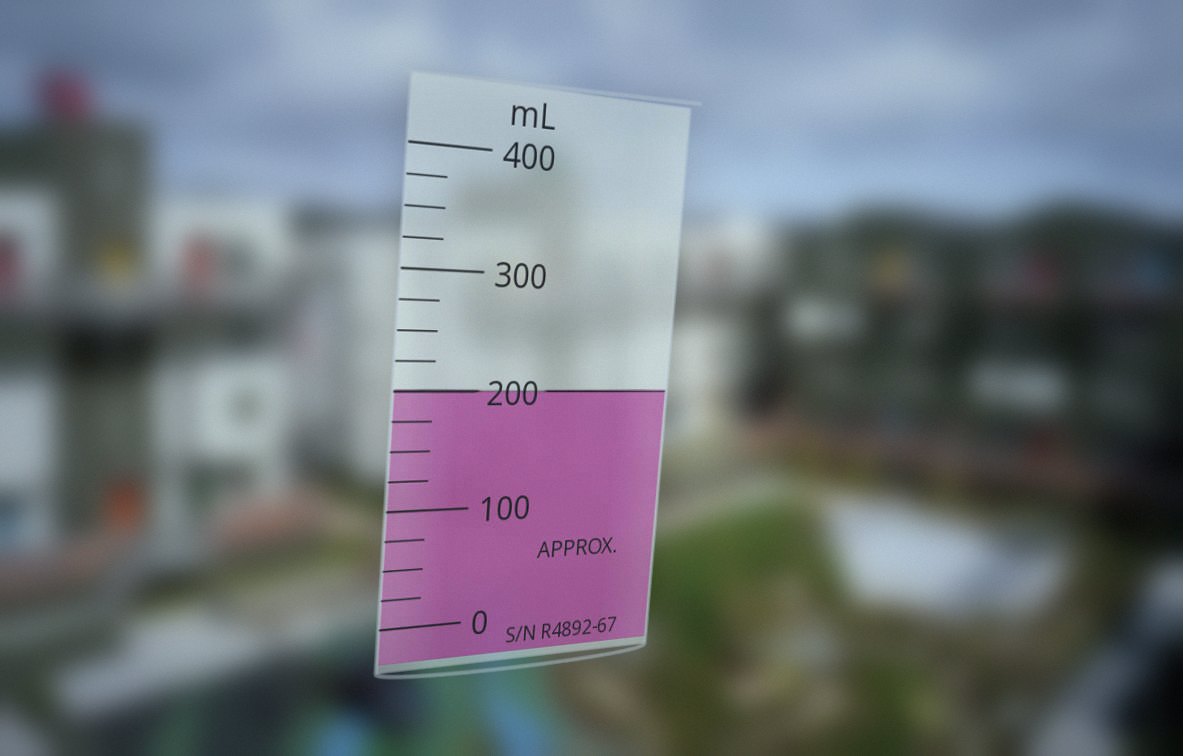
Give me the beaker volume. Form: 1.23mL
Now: 200mL
